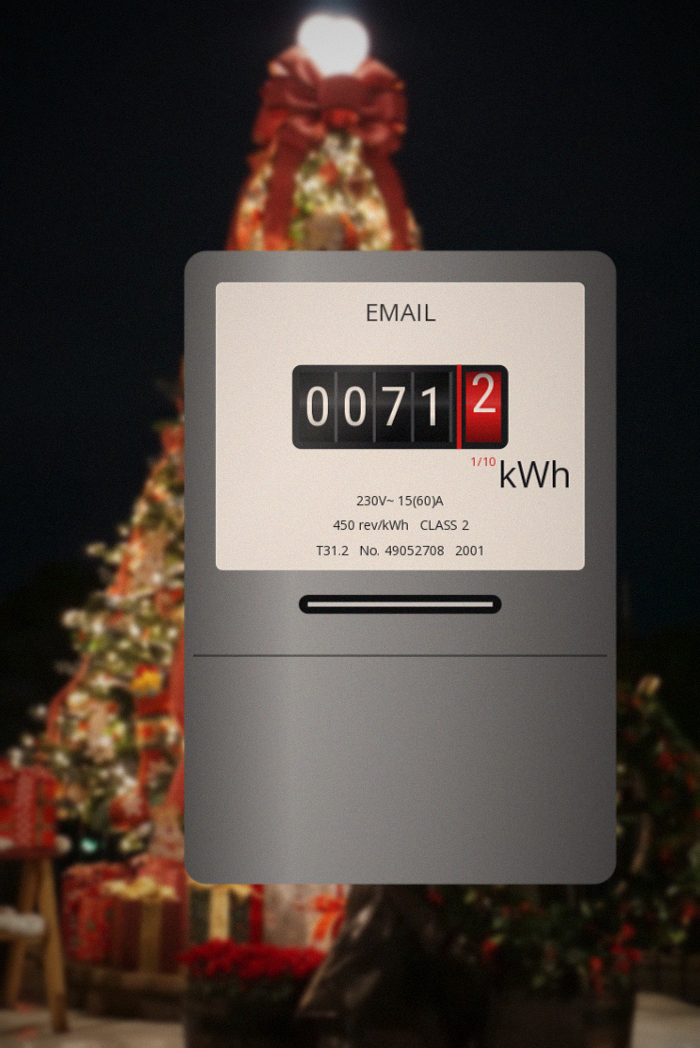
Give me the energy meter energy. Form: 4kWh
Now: 71.2kWh
